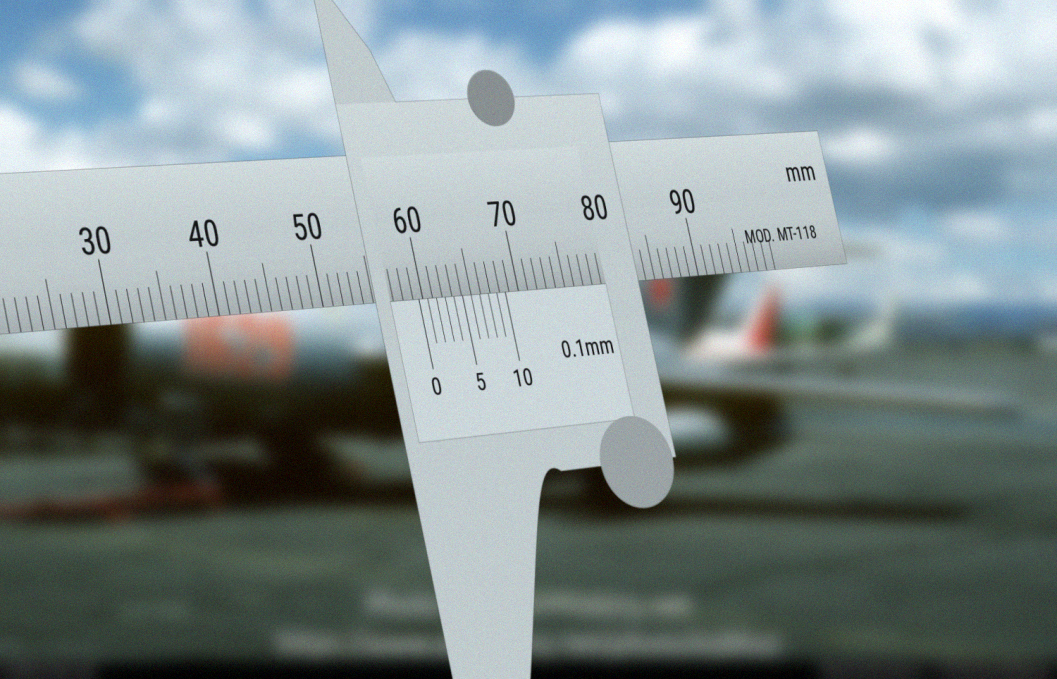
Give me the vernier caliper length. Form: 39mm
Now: 59.6mm
